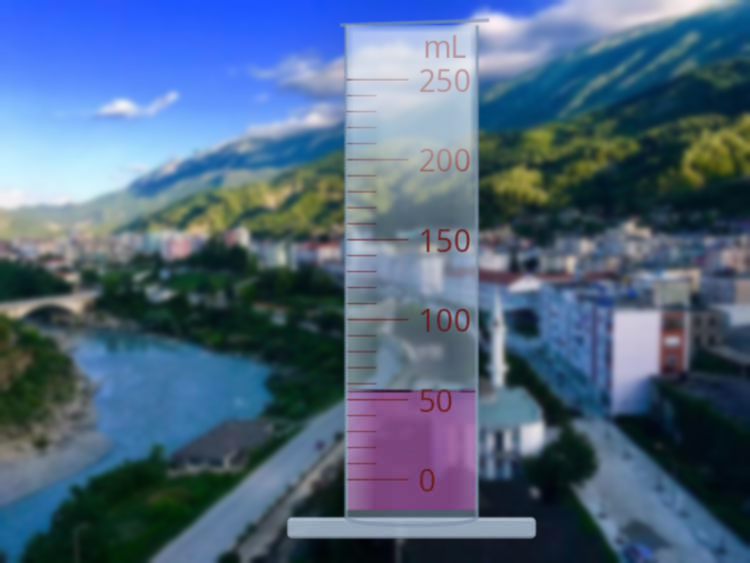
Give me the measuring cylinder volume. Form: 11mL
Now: 55mL
